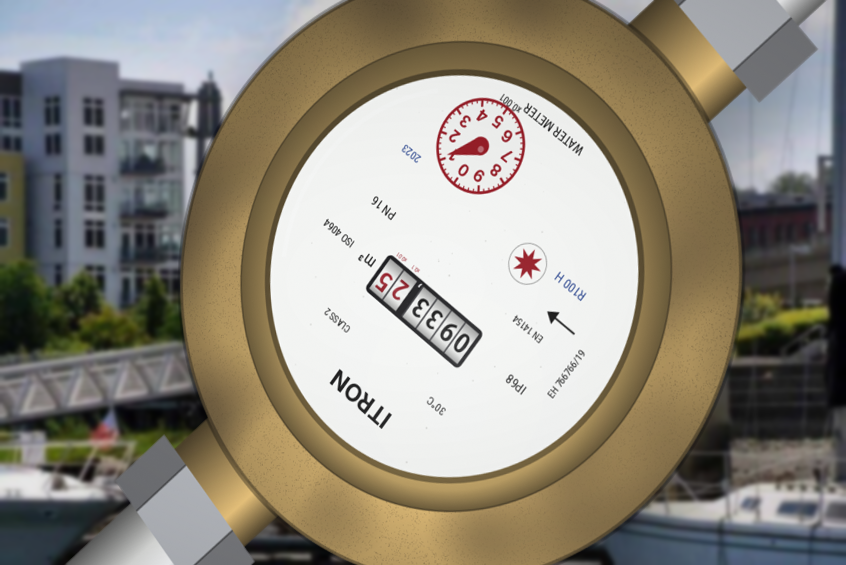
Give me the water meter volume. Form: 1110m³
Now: 933.251m³
